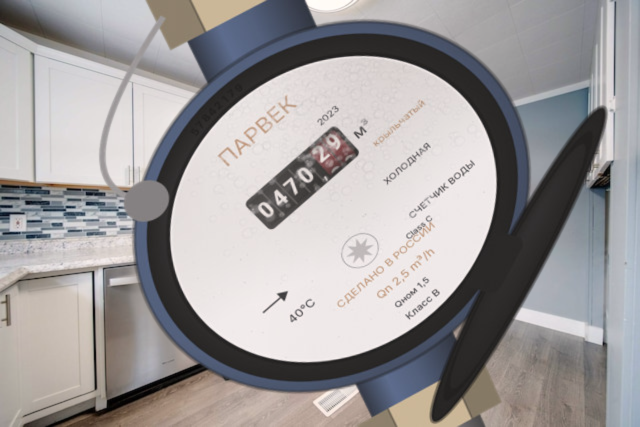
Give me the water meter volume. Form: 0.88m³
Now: 470.29m³
